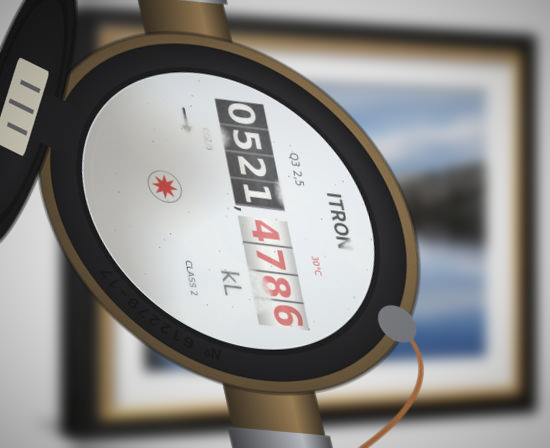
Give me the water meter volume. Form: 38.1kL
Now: 521.4786kL
